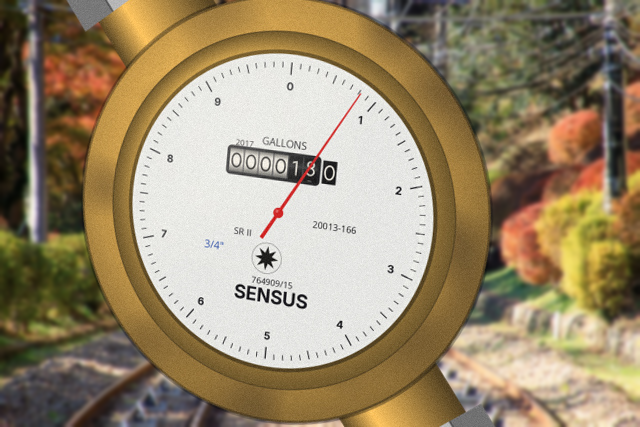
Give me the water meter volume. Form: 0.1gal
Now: 180.8gal
